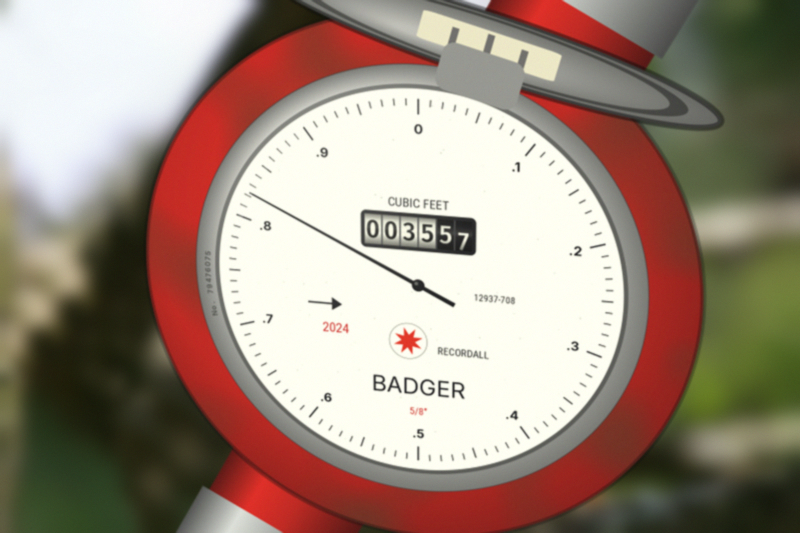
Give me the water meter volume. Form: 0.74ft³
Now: 3556.82ft³
